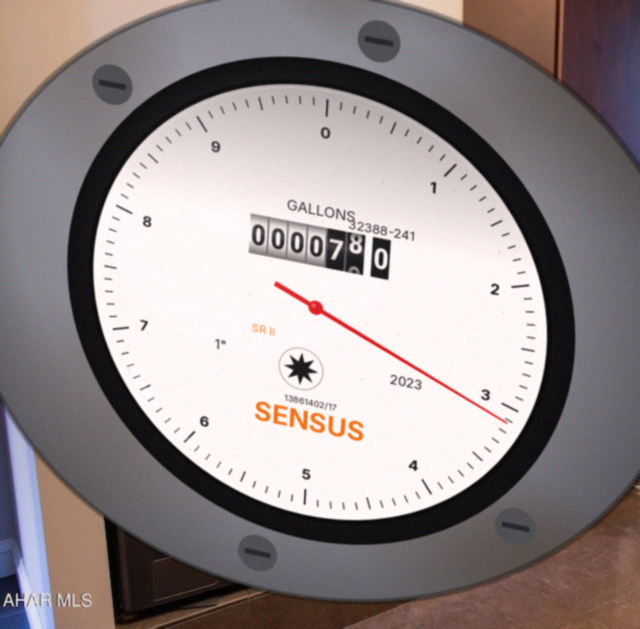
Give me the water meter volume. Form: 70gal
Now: 783.1gal
